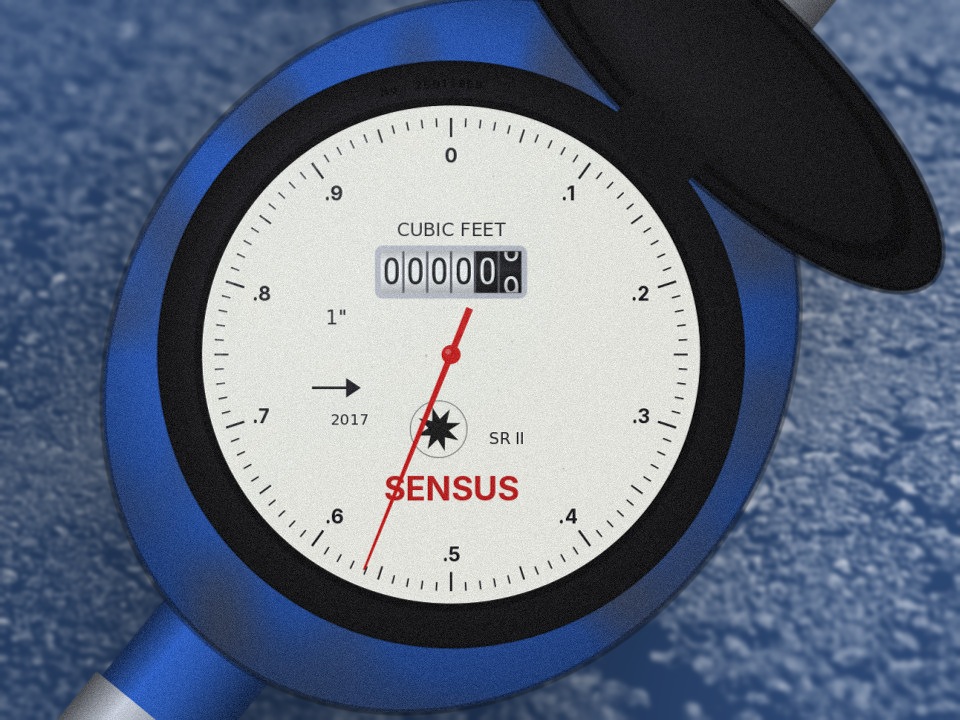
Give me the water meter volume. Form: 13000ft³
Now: 8.56ft³
